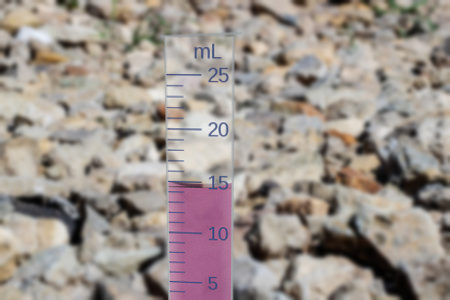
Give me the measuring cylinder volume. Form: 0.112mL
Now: 14.5mL
